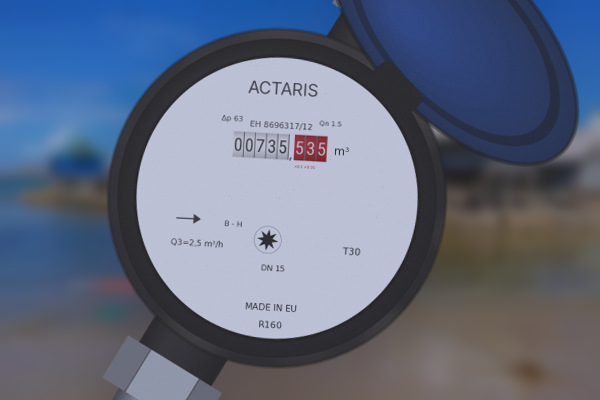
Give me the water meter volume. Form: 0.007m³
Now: 735.535m³
